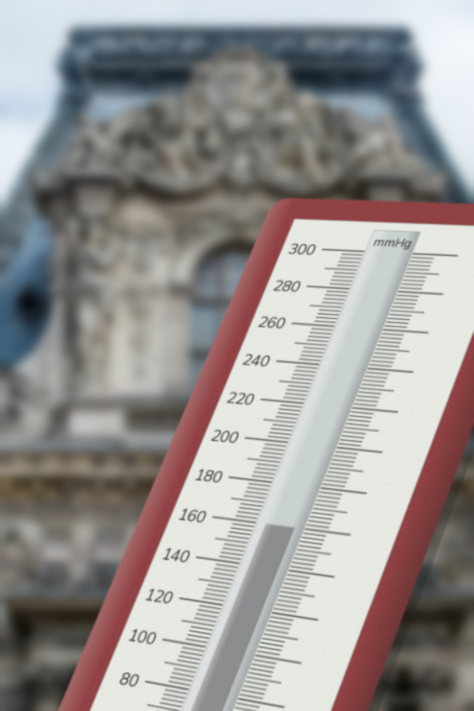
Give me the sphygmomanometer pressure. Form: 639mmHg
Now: 160mmHg
